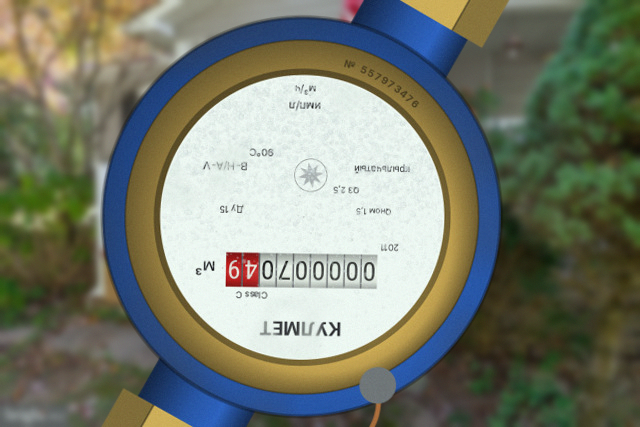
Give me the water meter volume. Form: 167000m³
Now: 70.49m³
